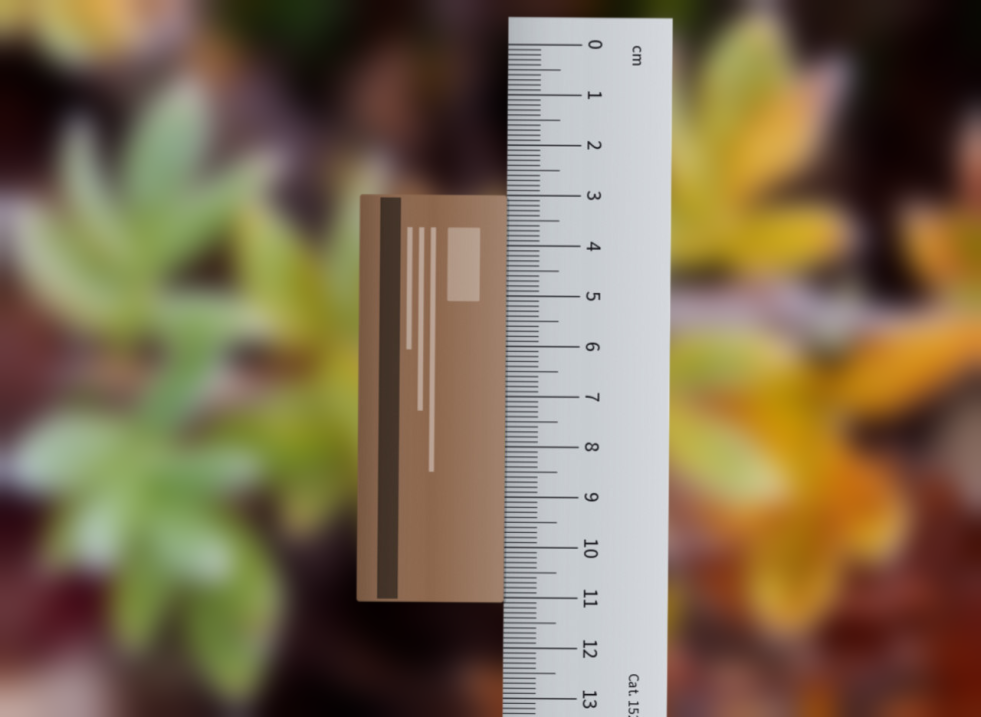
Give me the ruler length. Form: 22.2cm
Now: 8.1cm
